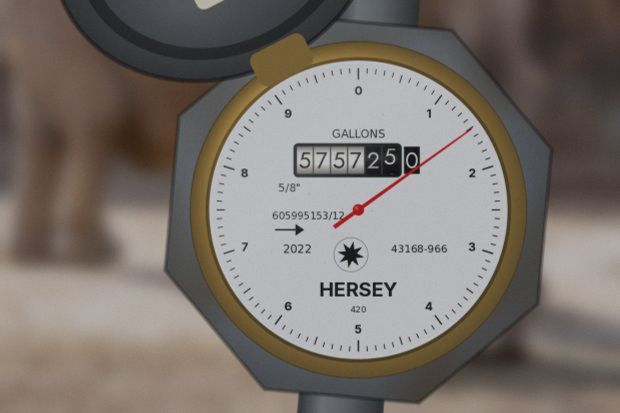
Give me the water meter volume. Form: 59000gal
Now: 5757251.5gal
